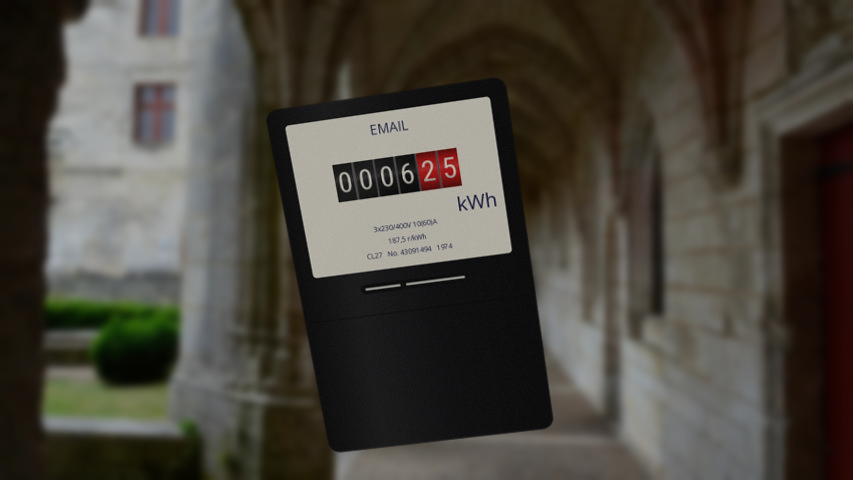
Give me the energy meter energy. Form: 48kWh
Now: 6.25kWh
